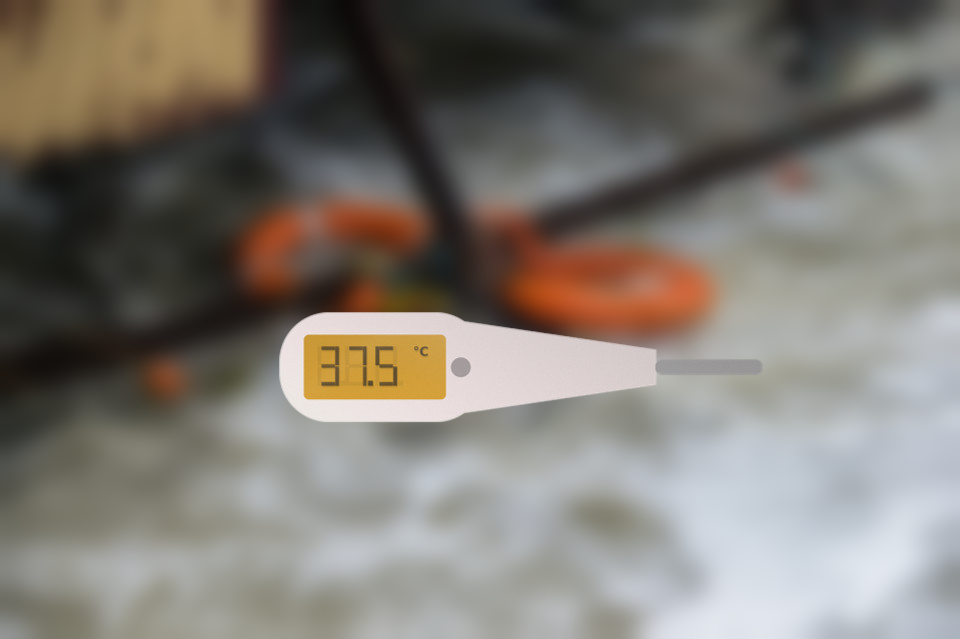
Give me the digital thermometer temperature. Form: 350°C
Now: 37.5°C
